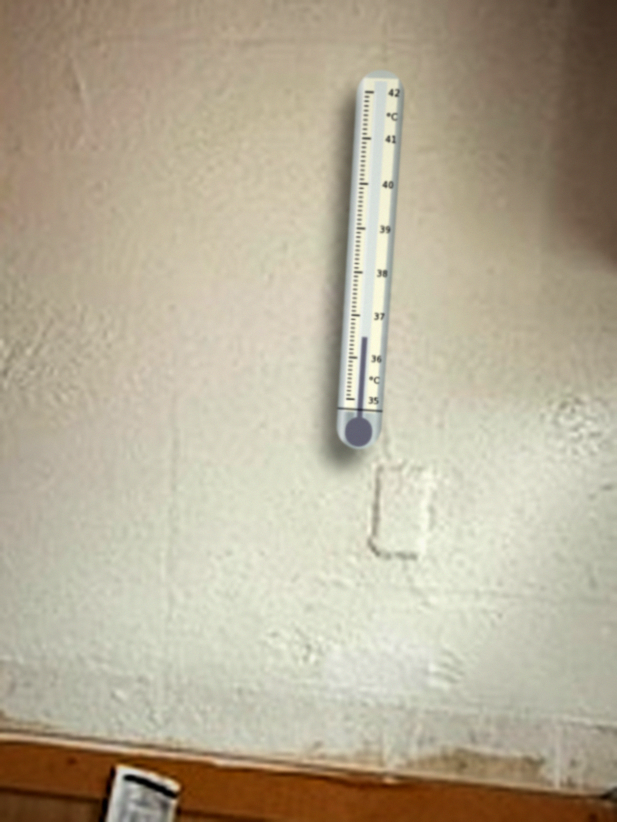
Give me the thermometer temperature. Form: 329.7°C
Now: 36.5°C
